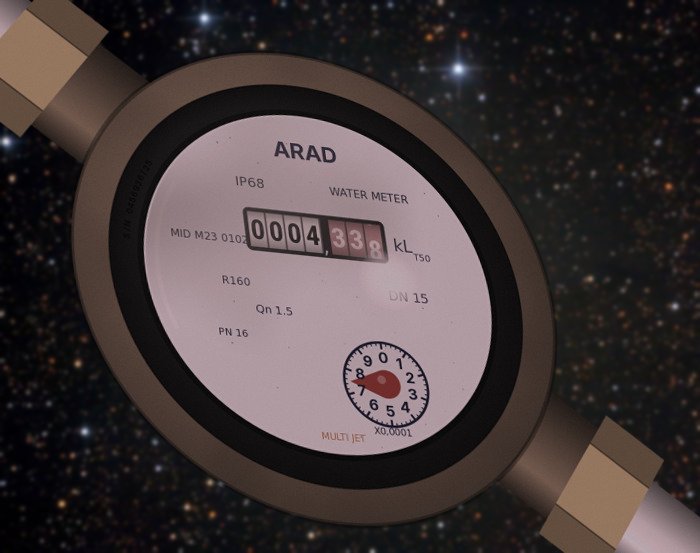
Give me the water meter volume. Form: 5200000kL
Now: 4.3377kL
